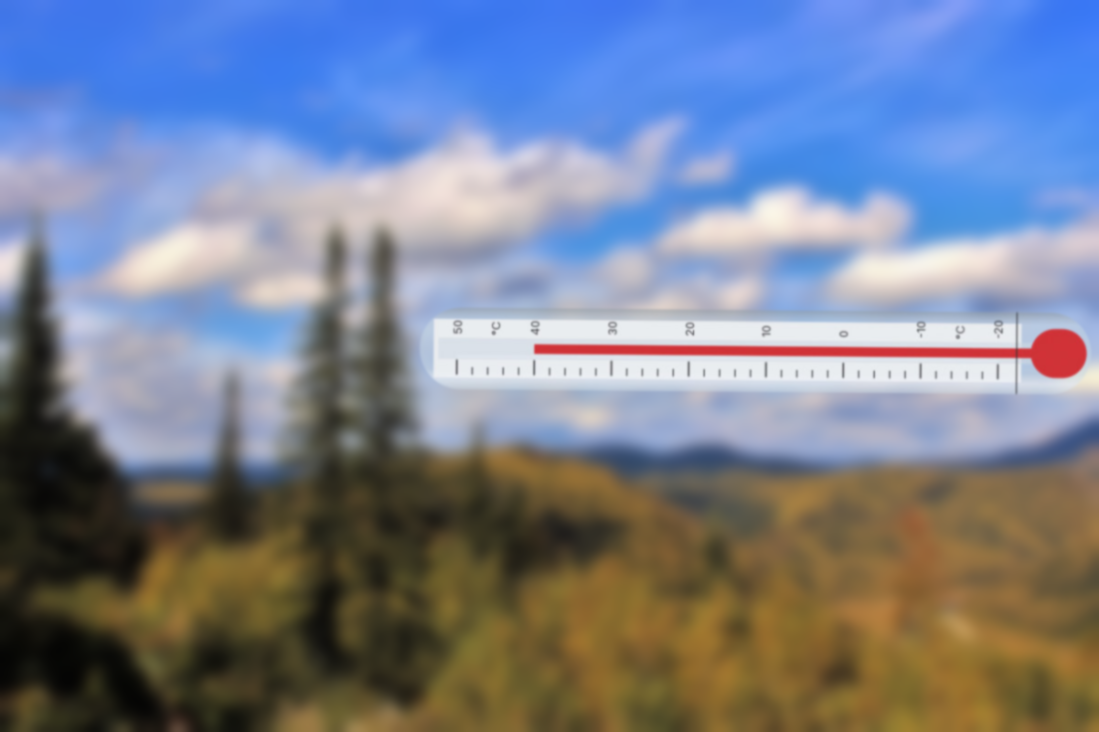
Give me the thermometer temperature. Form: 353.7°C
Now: 40°C
